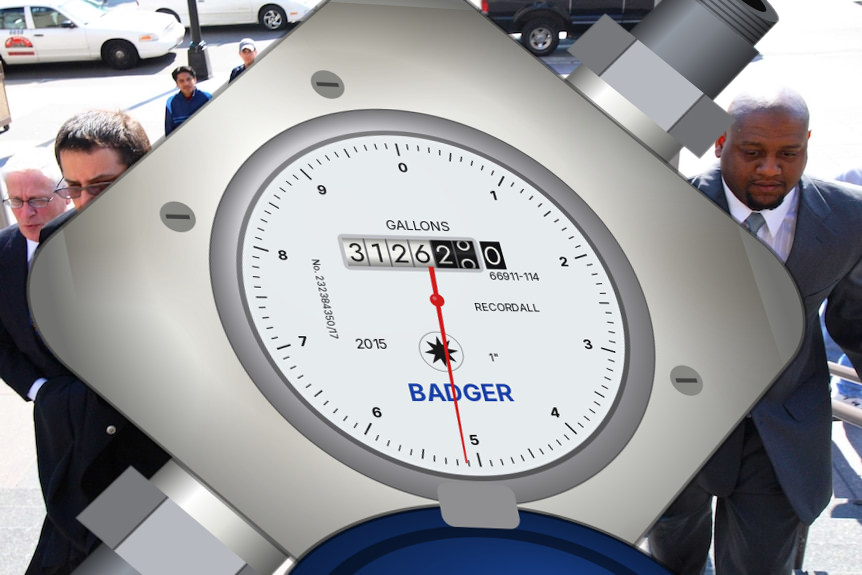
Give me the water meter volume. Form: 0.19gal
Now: 3126285.1gal
